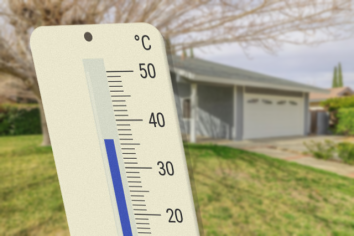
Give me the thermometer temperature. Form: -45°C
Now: 36°C
